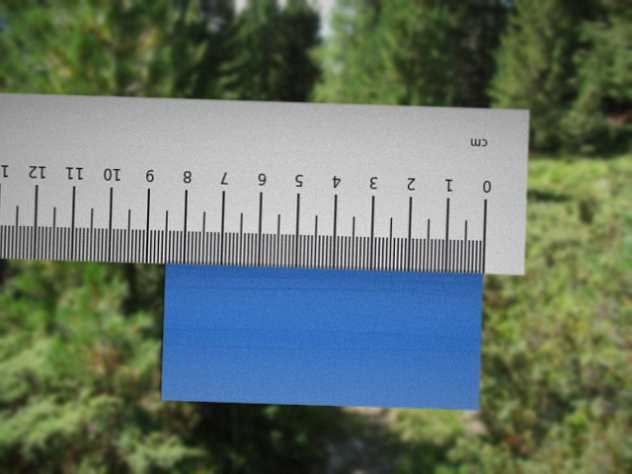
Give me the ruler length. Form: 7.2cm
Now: 8.5cm
